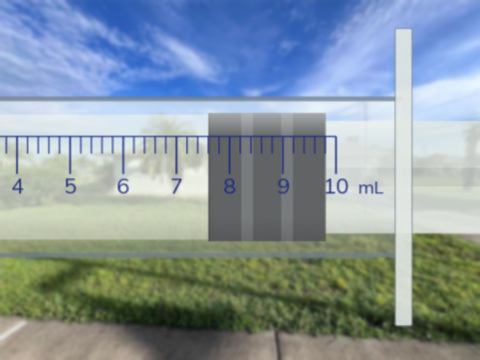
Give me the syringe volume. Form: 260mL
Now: 7.6mL
